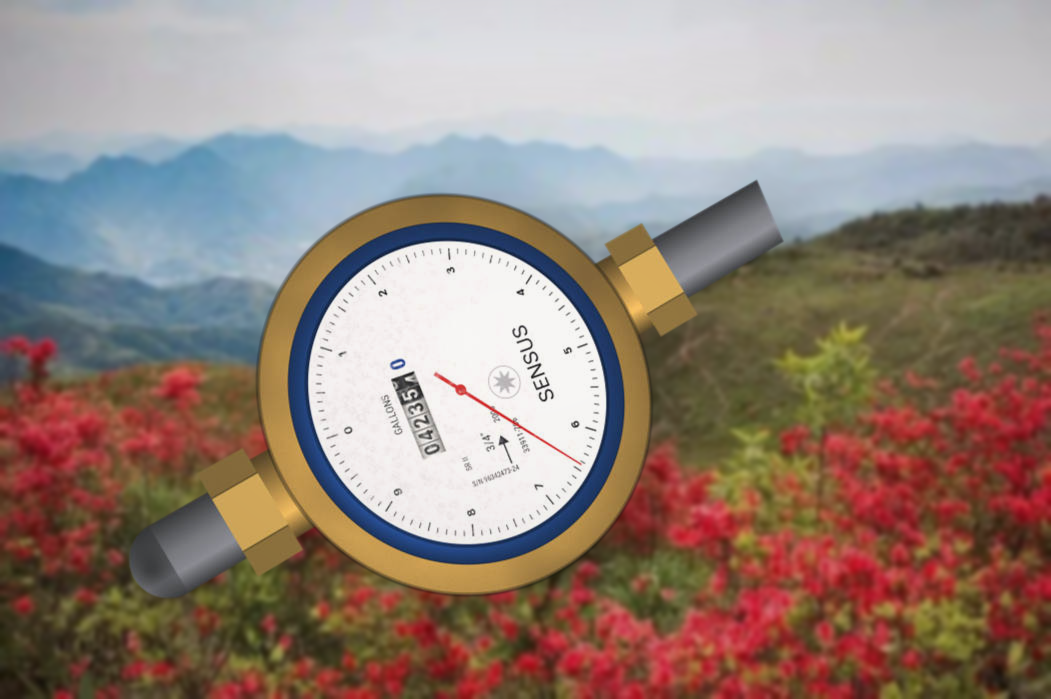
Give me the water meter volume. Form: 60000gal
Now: 423536.4gal
